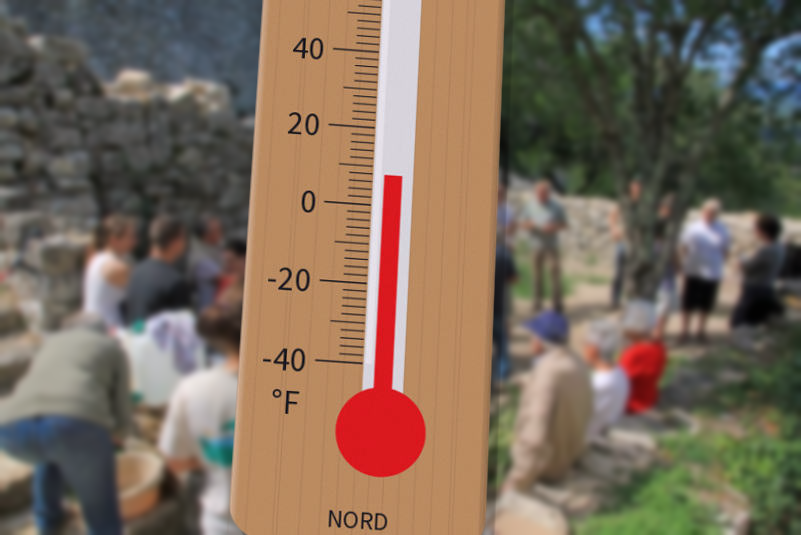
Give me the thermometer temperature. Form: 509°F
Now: 8°F
